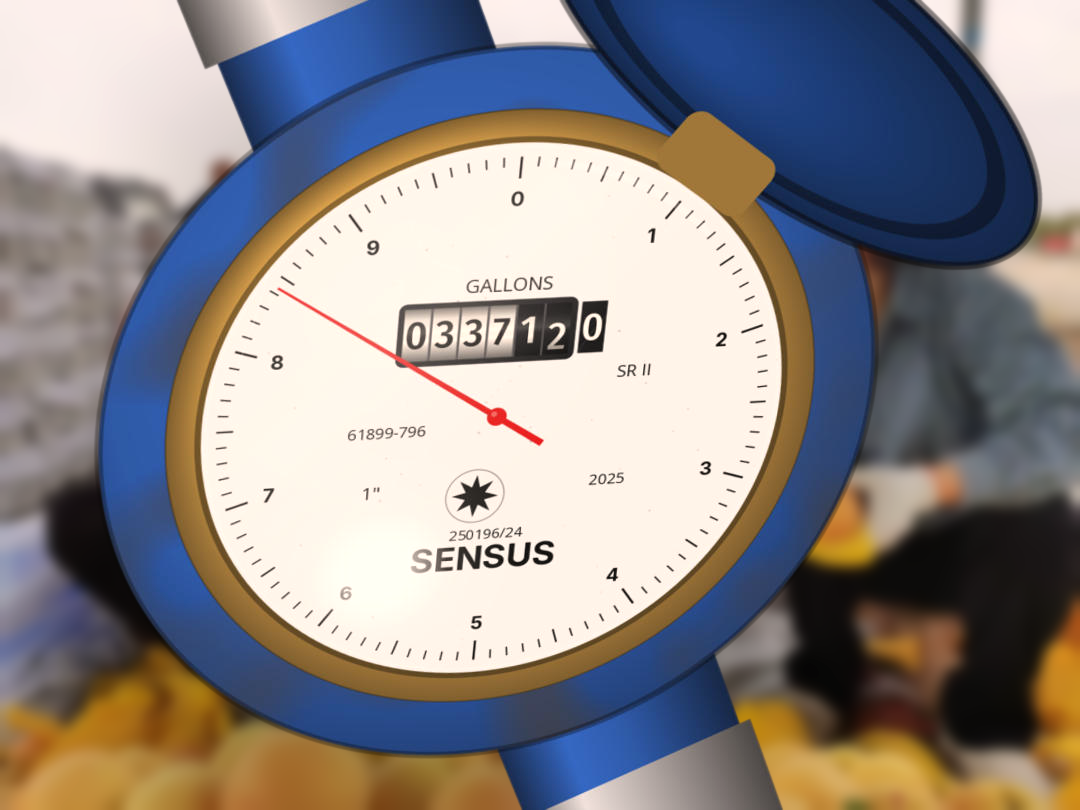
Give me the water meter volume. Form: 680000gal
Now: 337118.4gal
